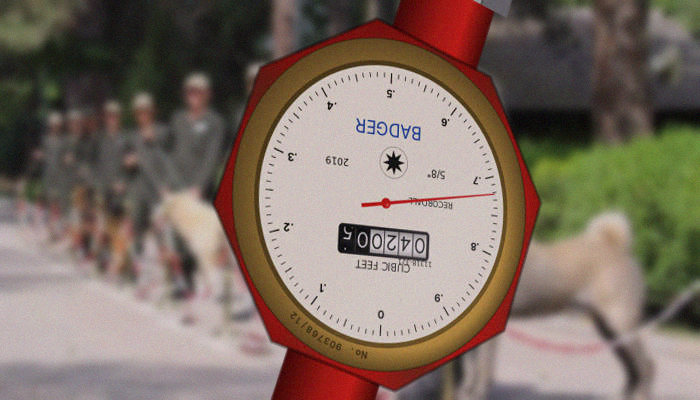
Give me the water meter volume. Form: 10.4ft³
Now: 42004.72ft³
